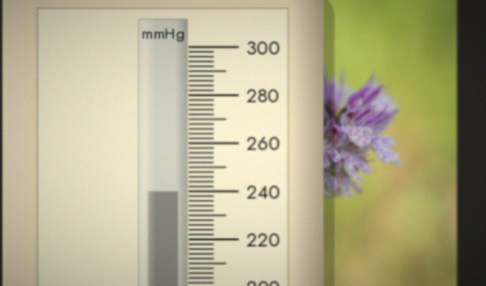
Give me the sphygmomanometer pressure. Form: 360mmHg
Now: 240mmHg
